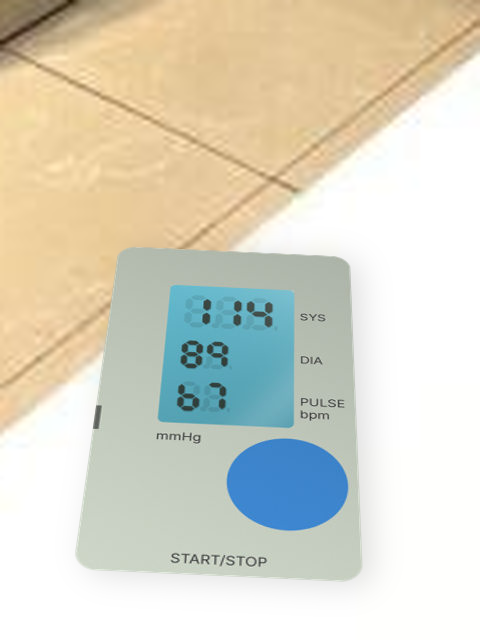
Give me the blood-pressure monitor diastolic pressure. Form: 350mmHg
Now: 89mmHg
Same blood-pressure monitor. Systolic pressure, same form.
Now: 114mmHg
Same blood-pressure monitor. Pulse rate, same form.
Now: 67bpm
